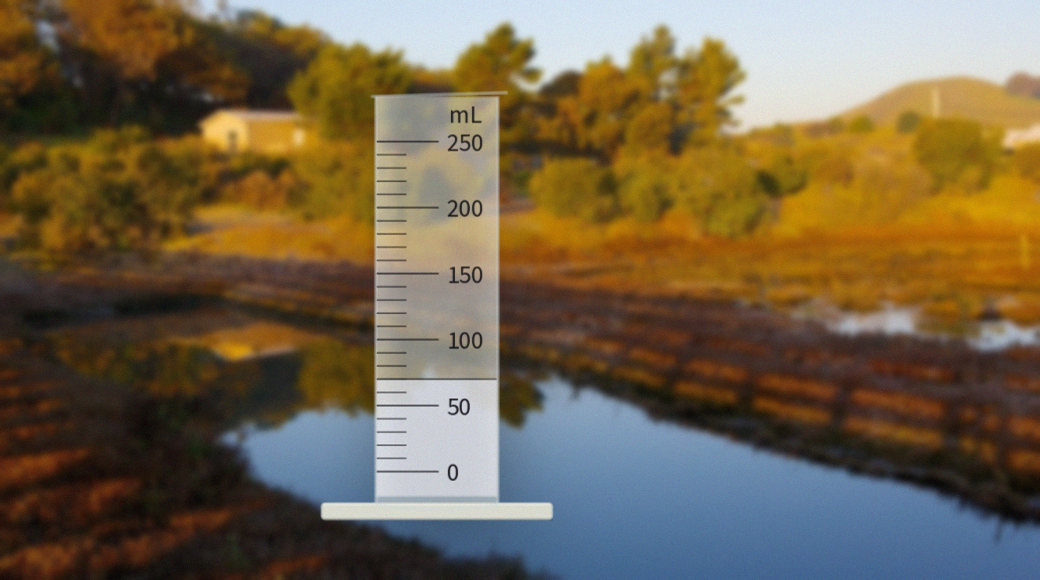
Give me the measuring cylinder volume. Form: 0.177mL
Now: 70mL
